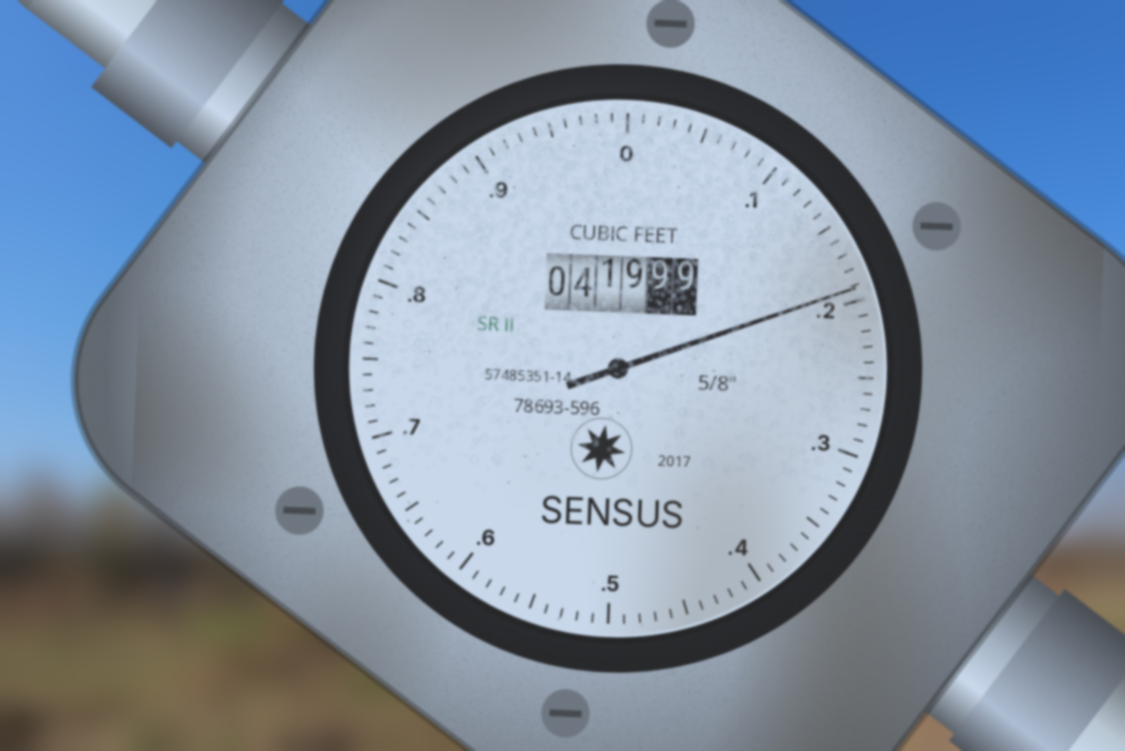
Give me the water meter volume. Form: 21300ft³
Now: 41999.19ft³
